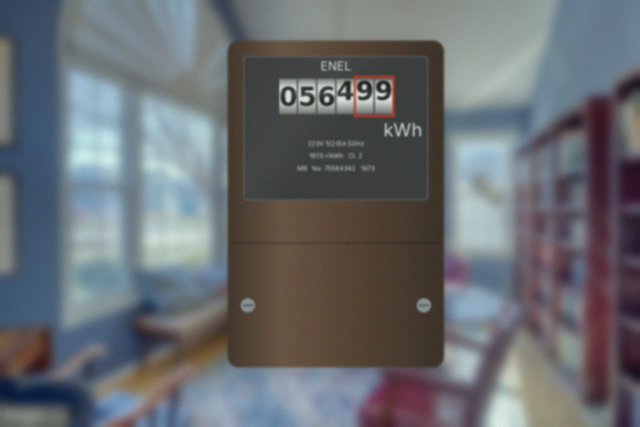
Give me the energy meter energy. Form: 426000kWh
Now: 564.99kWh
